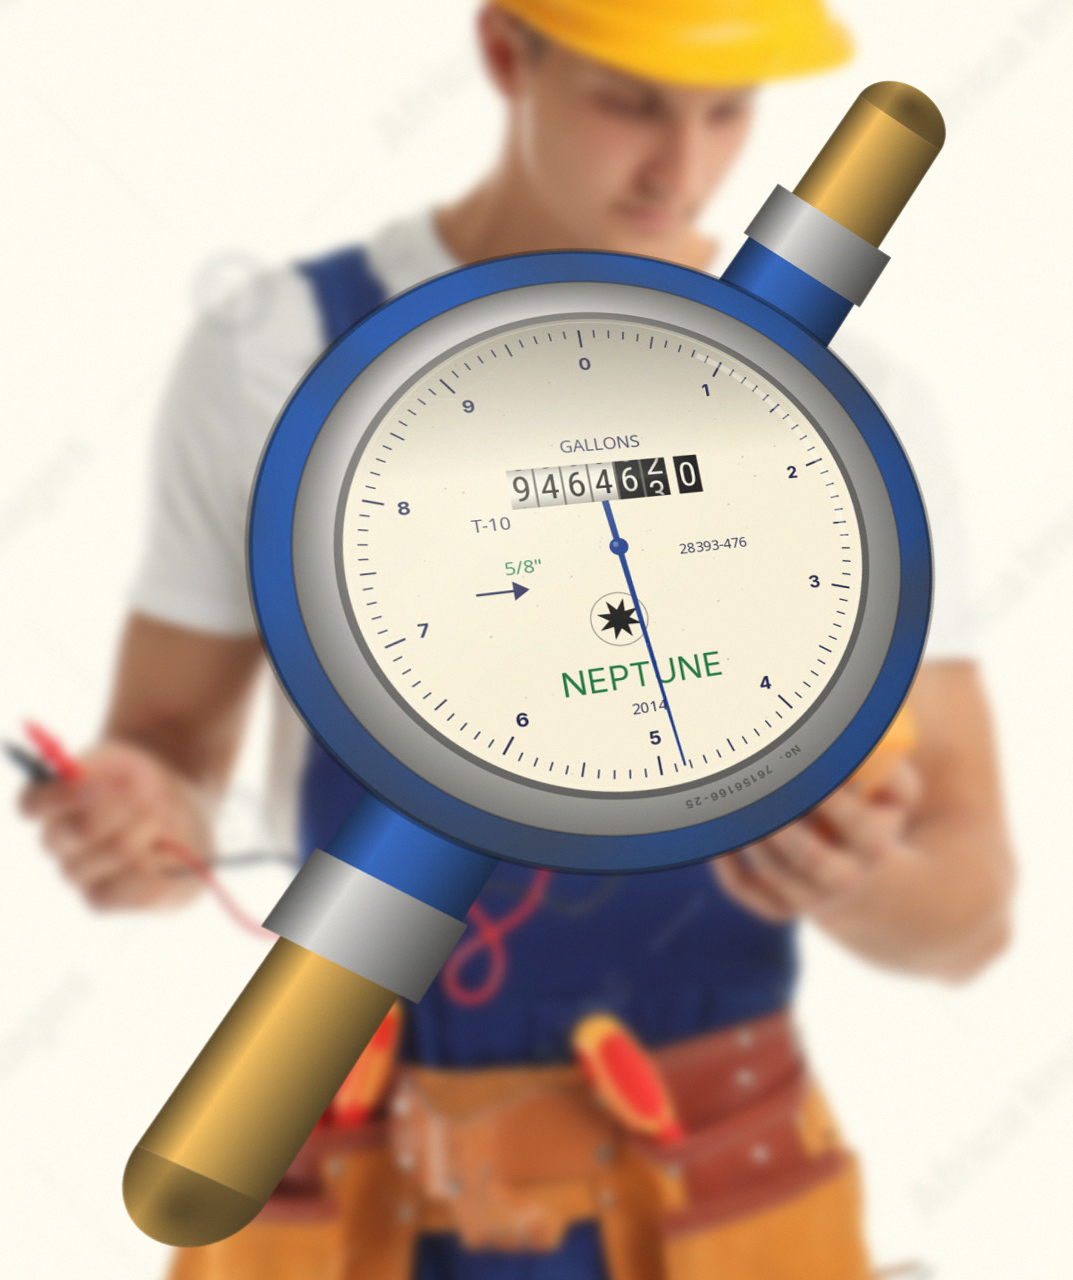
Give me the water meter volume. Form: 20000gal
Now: 9464624.8gal
